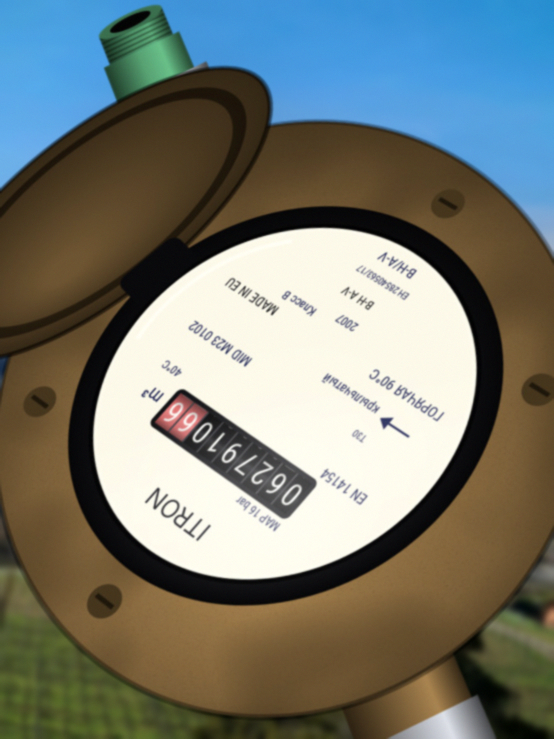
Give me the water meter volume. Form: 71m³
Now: 627910.66m³
